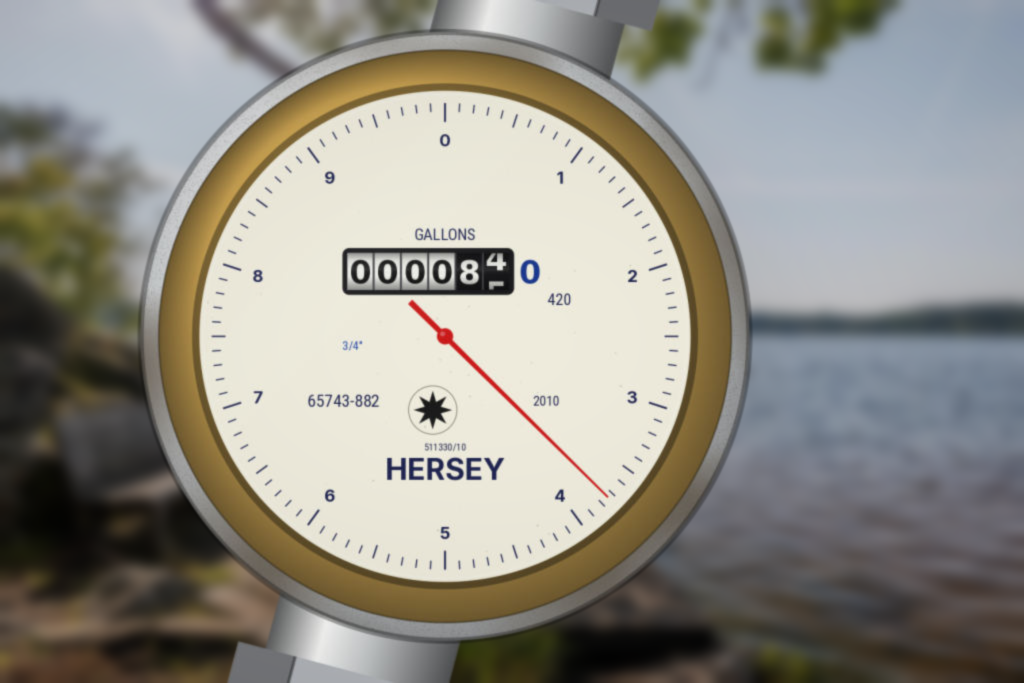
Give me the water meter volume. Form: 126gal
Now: 843.7gal
